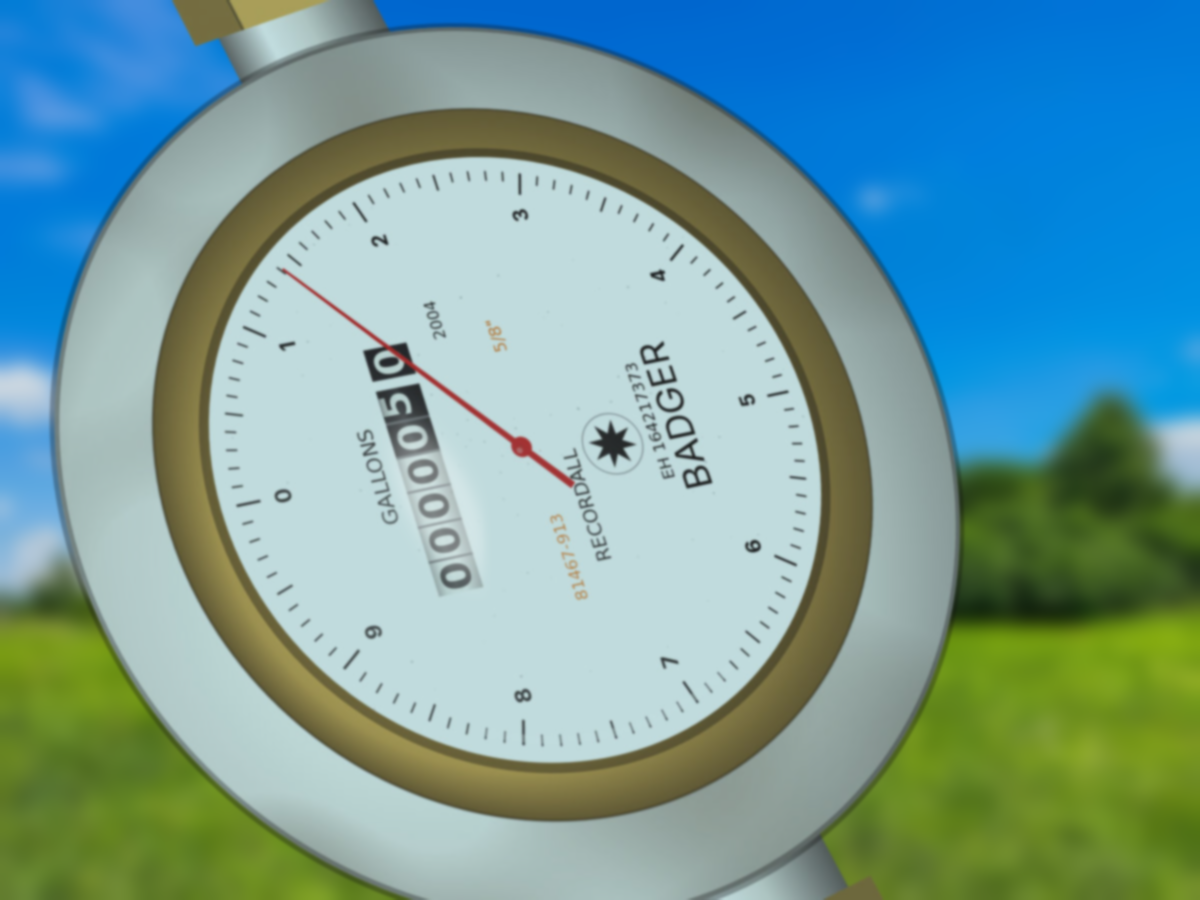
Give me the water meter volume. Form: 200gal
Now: 51.4gal
